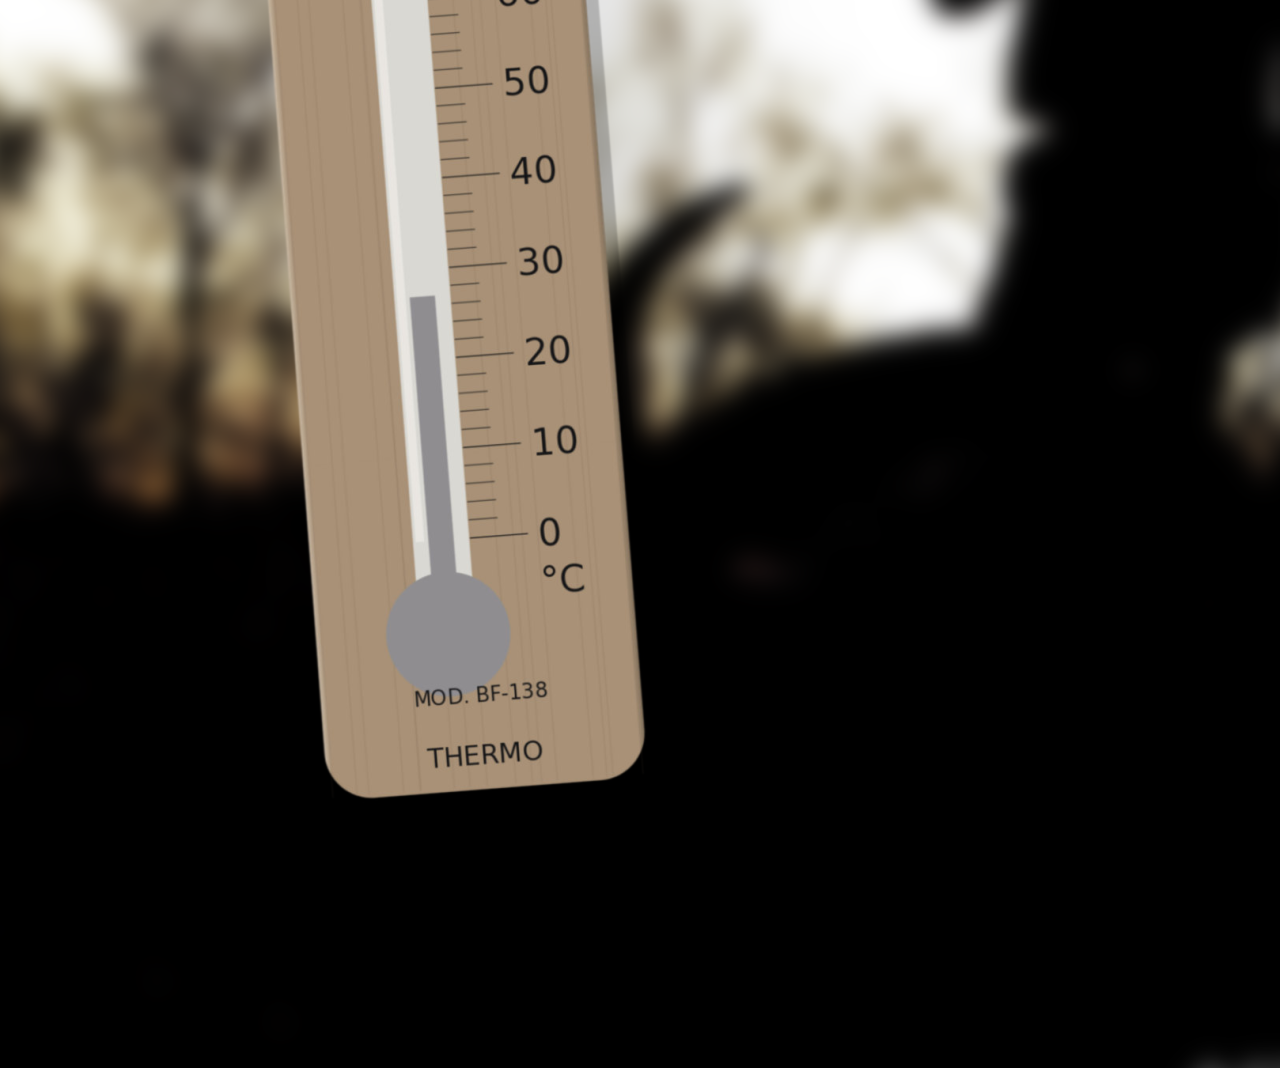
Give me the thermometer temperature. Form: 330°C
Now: 27°C
